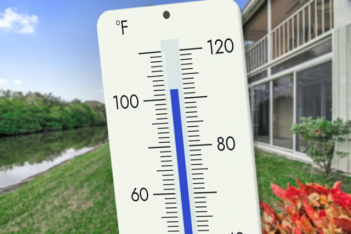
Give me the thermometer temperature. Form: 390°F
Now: 104°F
